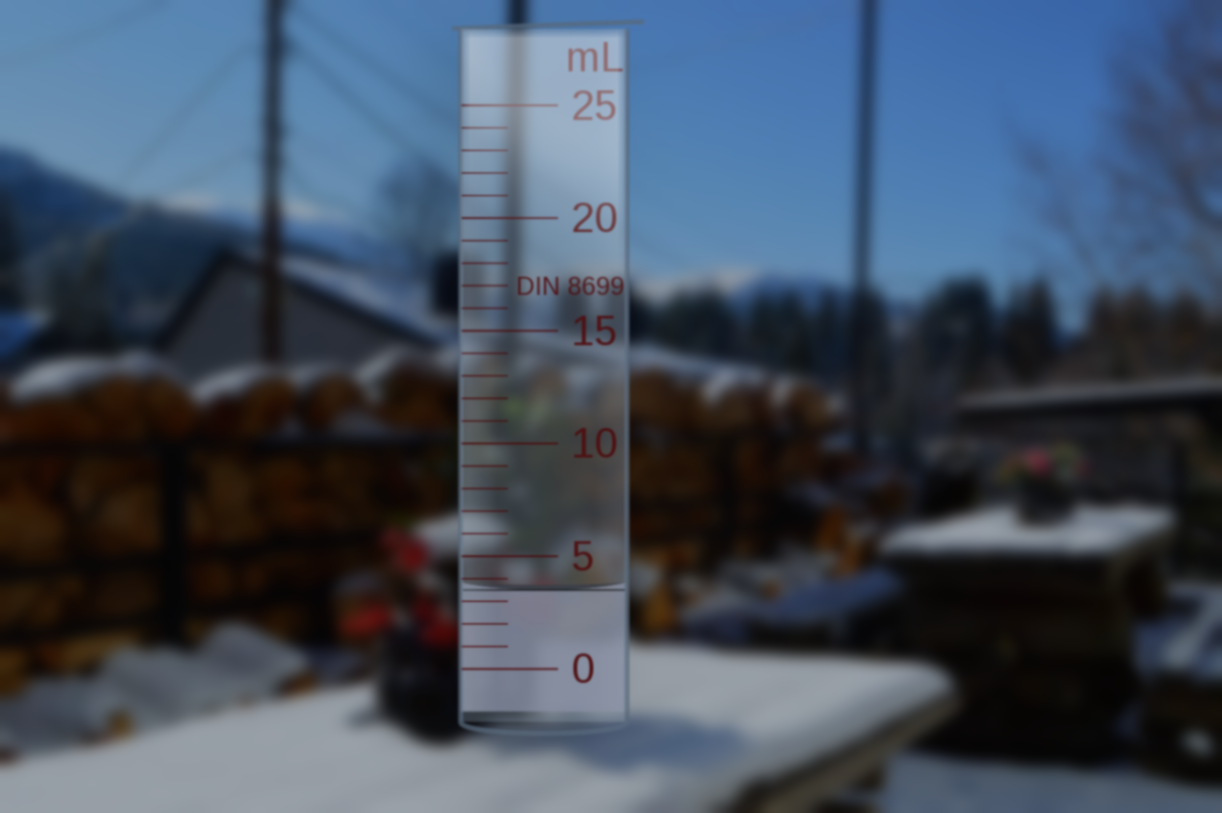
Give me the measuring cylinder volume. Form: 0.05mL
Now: 3.5mL
